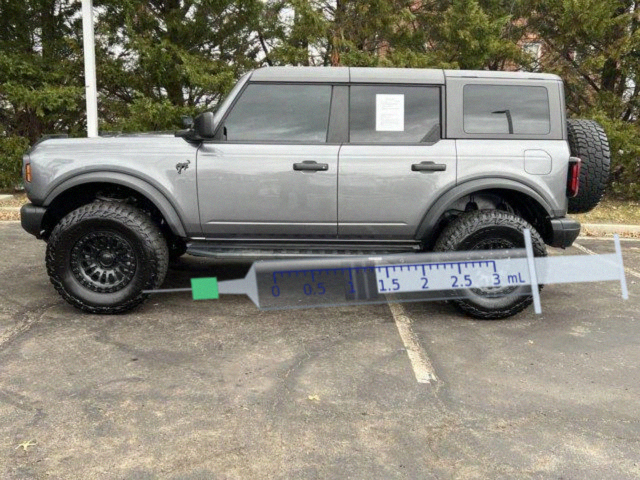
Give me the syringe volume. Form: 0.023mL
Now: 0.9mL
